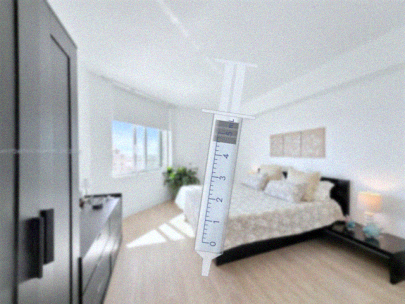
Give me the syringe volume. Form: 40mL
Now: 4.6mL
